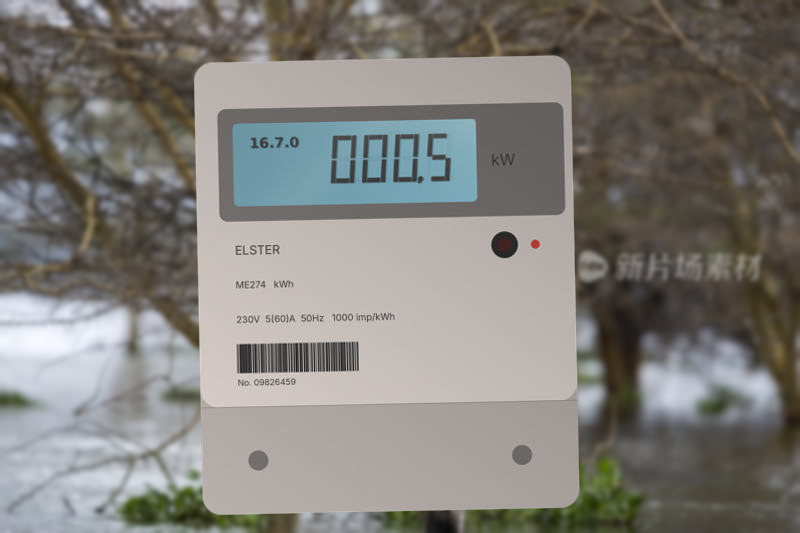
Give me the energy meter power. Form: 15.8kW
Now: 0.5kW
